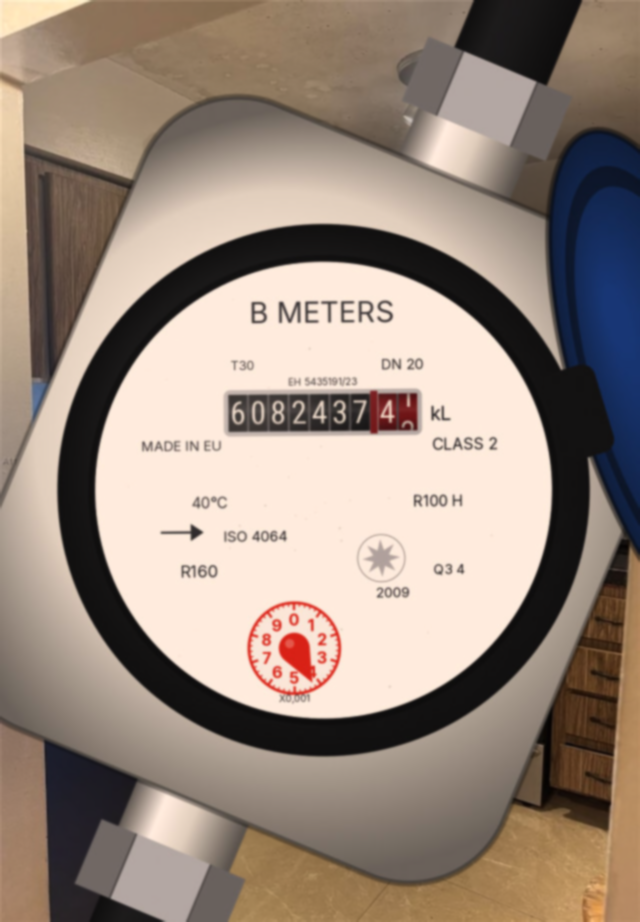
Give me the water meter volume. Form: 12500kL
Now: 6082437.414kL
